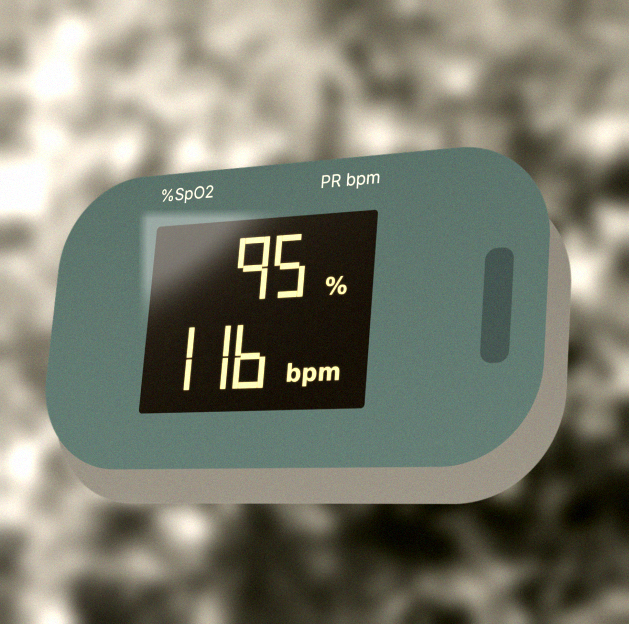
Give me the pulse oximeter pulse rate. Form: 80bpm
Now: 116bpm
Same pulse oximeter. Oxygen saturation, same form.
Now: 95%
